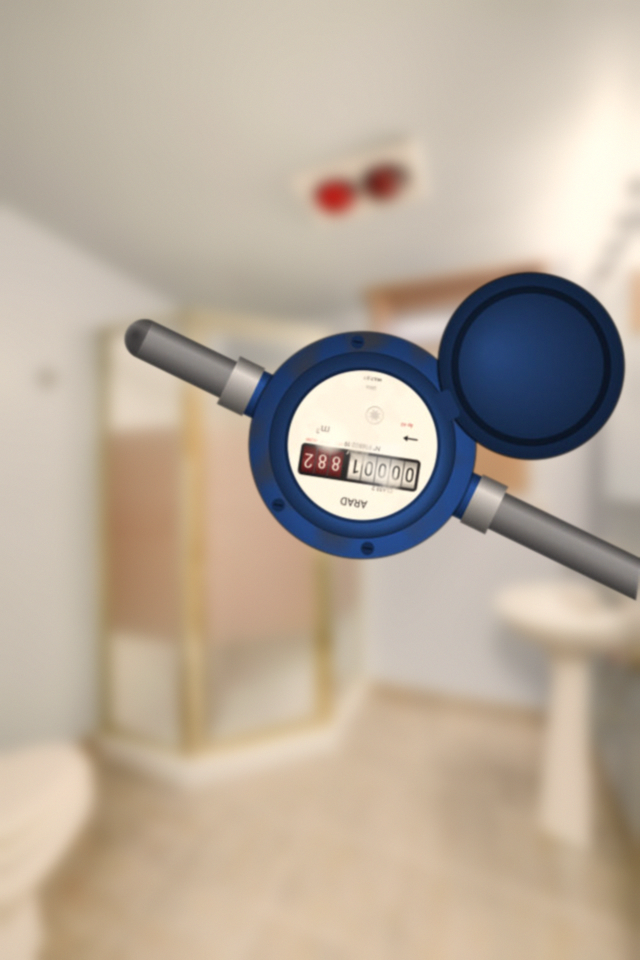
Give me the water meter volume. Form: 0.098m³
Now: 1.882m³
